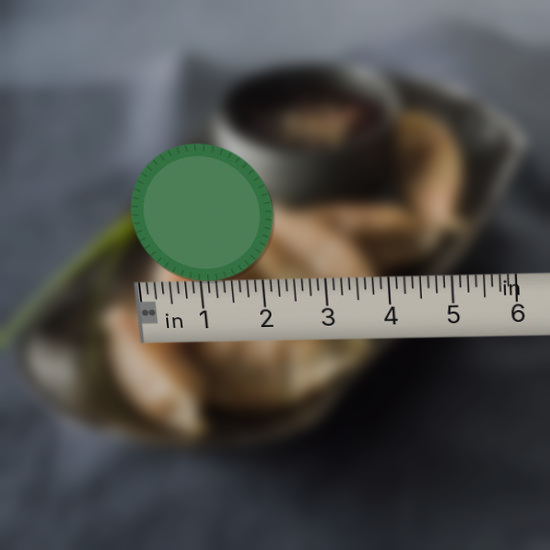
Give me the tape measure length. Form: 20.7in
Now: 2.25in
